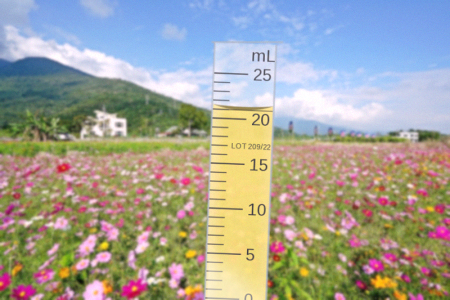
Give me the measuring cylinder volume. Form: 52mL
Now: 21mL
